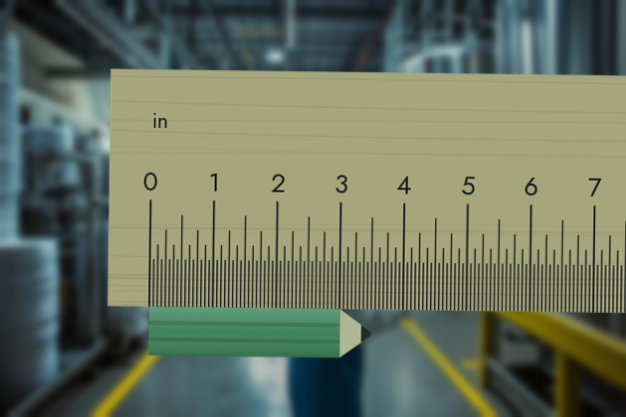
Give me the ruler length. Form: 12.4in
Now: 3.5in
